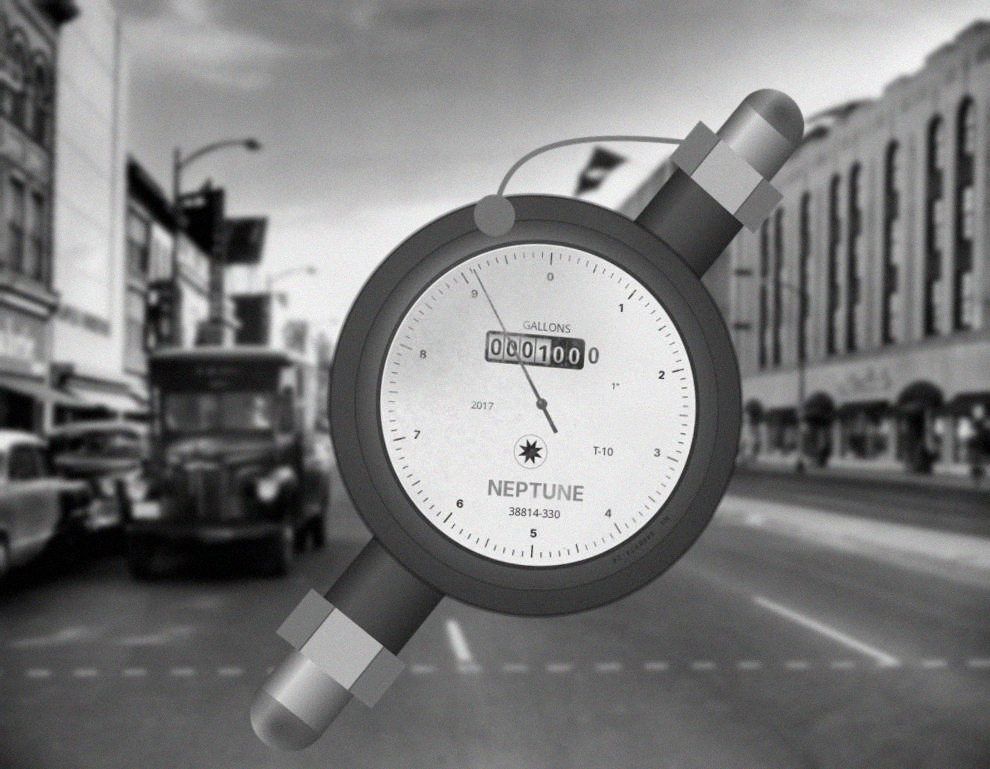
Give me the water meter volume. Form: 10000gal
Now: 999.1gal
